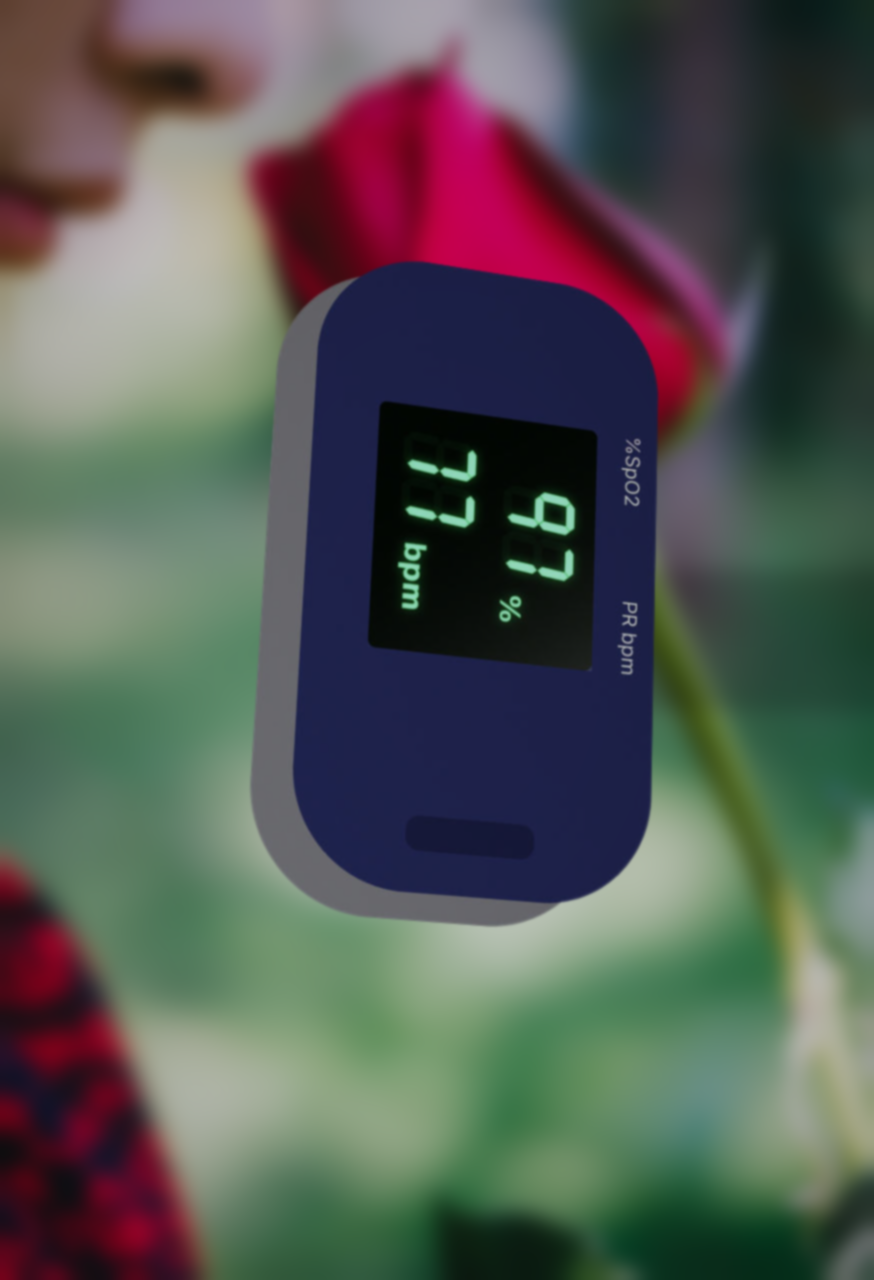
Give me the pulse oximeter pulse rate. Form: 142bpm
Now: 77bpm
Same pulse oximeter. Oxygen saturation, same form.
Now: 97%
